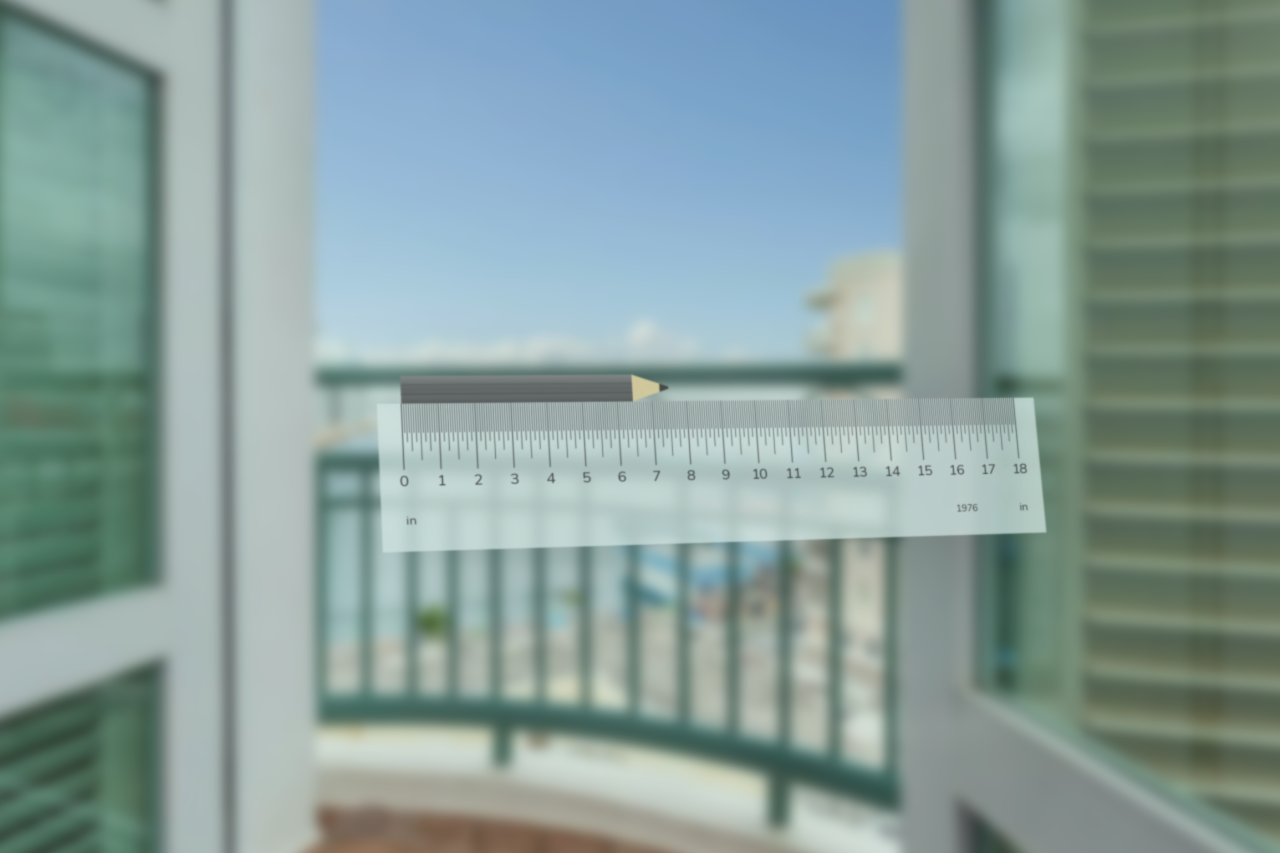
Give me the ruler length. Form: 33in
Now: 7.5in
